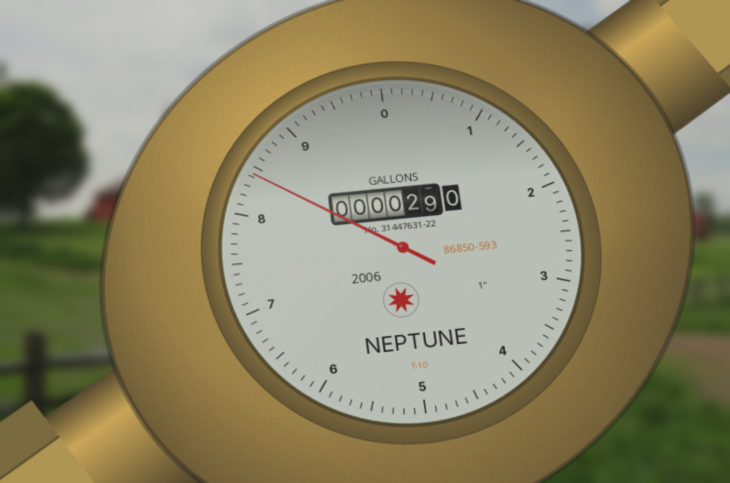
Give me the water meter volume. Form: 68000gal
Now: 288.4gal
